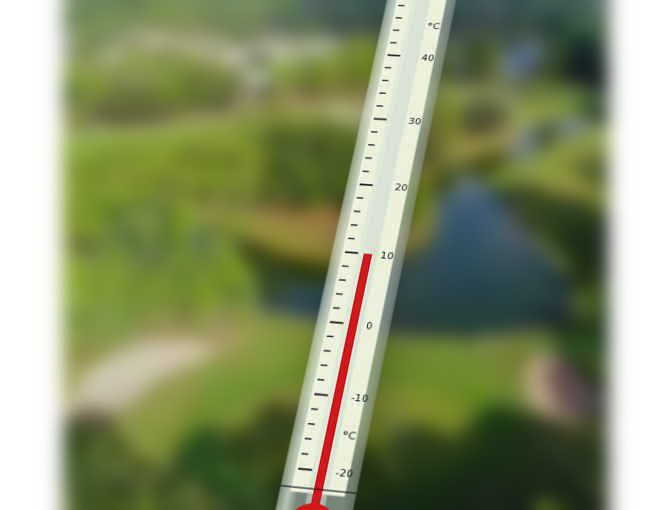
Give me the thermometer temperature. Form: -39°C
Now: 10°C
